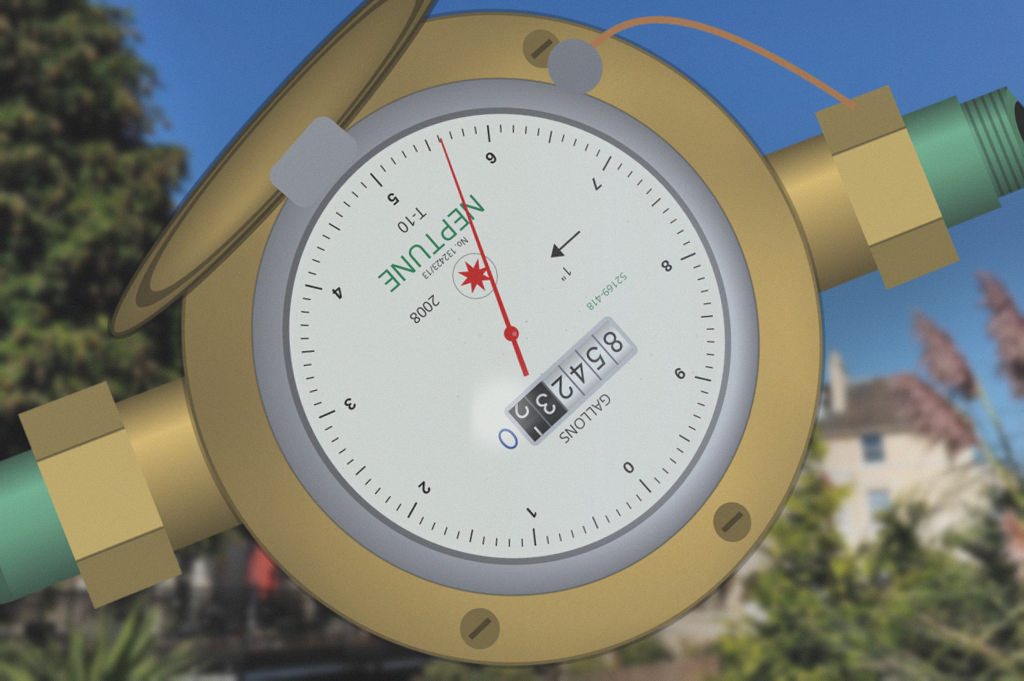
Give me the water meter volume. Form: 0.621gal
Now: 8542315.6gal
